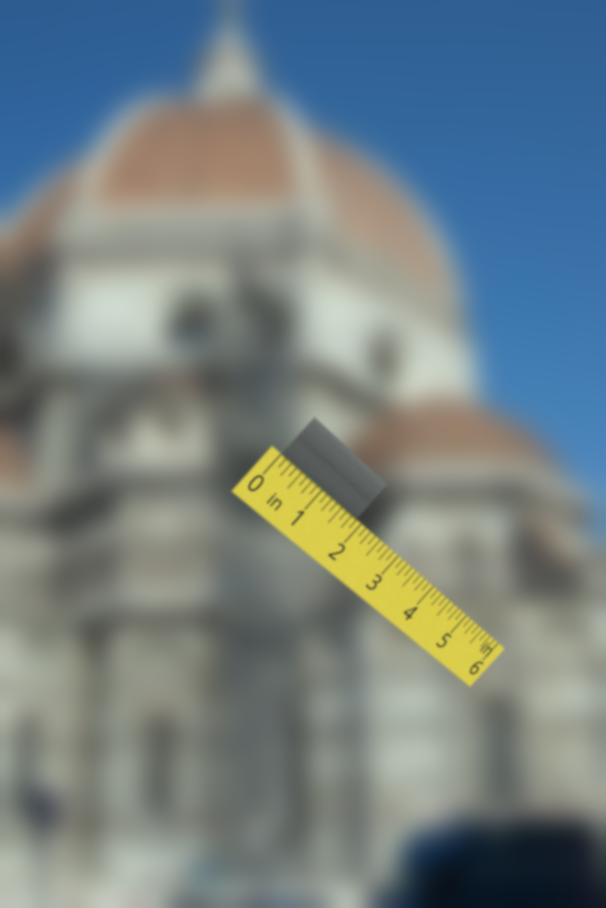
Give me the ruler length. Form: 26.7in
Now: 1.875in
